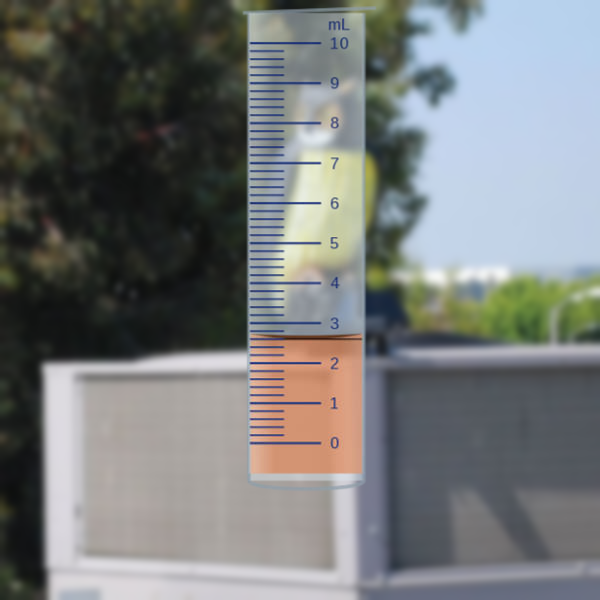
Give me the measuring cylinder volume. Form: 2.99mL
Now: 2.6mL
